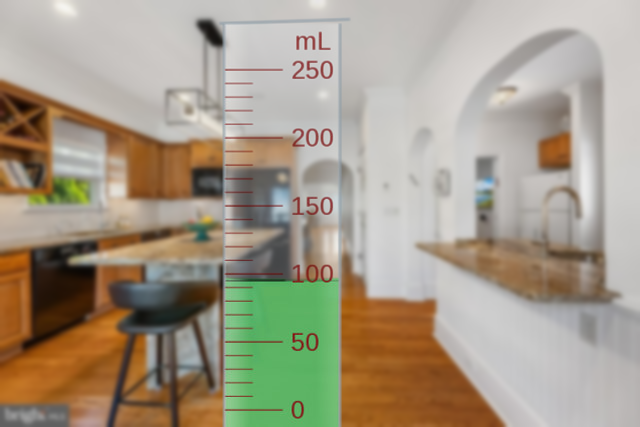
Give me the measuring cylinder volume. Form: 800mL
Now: 95mL
